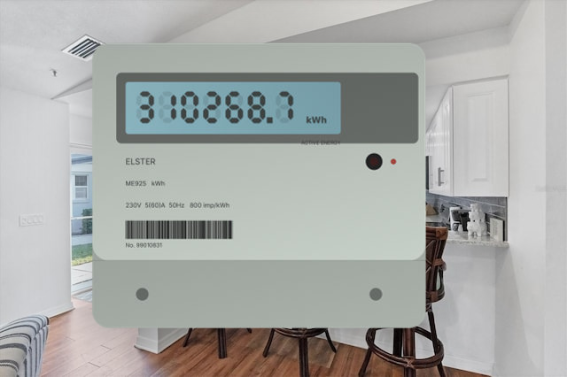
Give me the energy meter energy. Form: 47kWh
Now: 310268.7kWh
